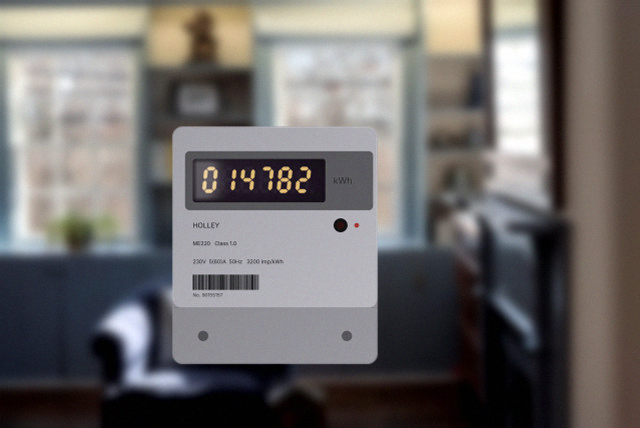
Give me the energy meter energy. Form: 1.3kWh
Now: 14782kWh
